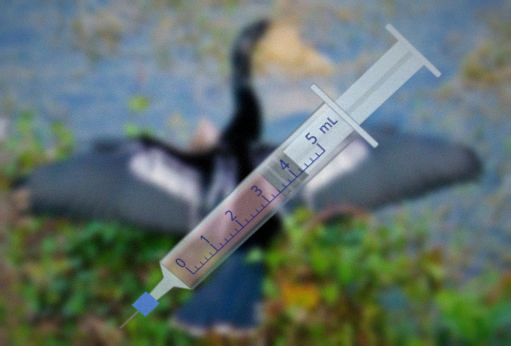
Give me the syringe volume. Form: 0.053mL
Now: 3.4mL
